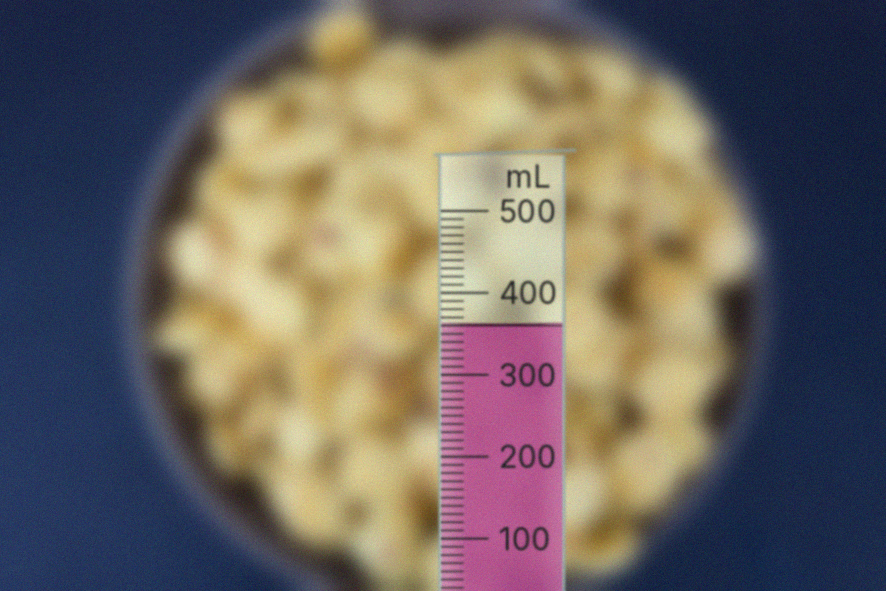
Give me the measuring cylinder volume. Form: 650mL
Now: 360mL
